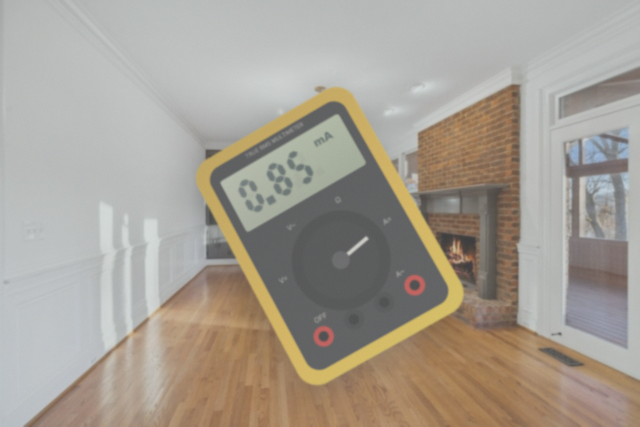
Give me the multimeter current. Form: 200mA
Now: 0.85mA
